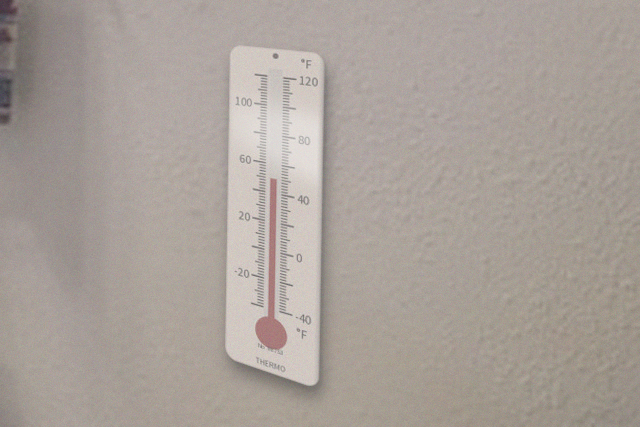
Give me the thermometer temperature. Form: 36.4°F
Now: 50°F
